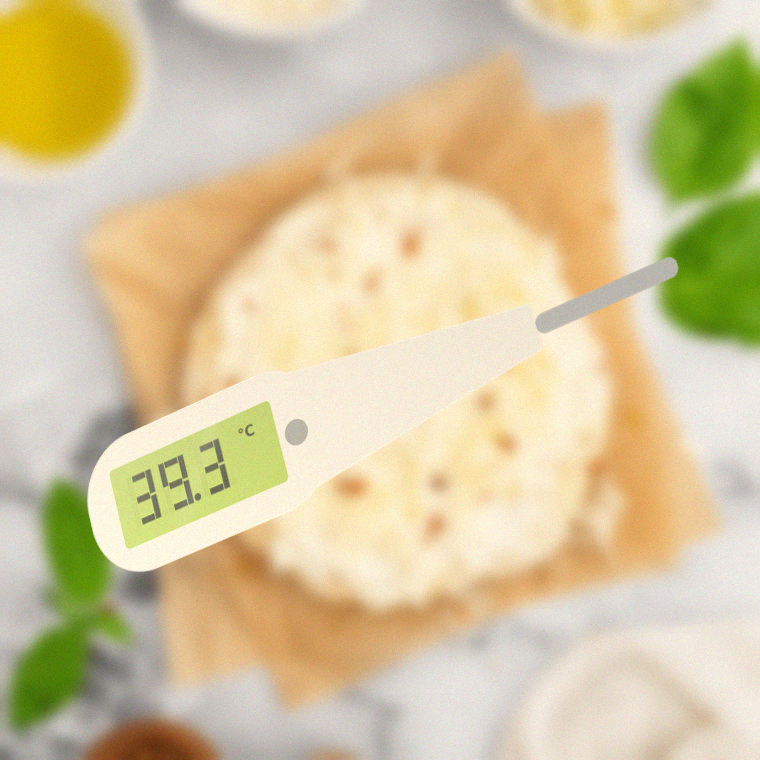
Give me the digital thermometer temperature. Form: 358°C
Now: 39.3°C
